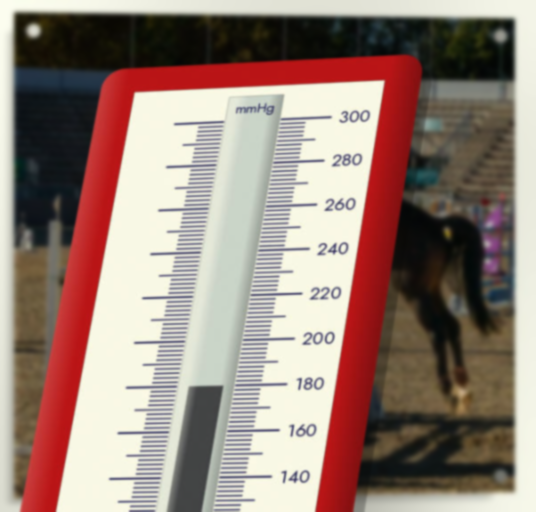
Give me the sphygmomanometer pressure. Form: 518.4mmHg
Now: 180mmHg
